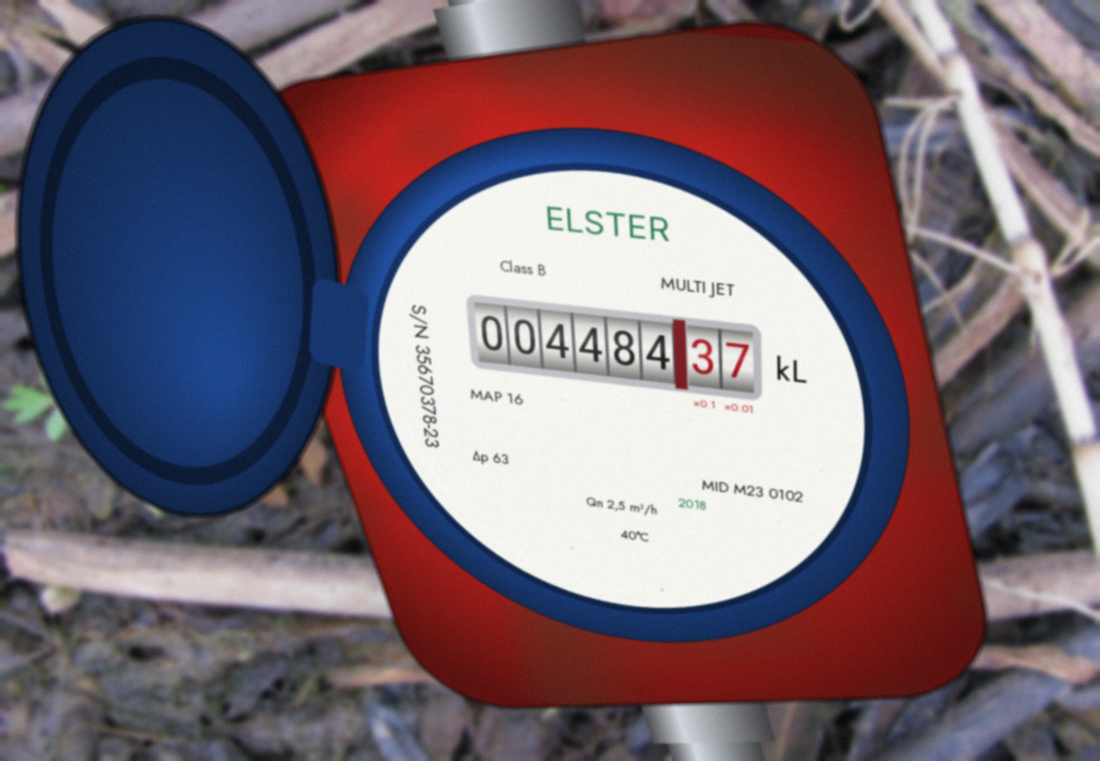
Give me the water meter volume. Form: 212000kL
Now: 4484.37kL
